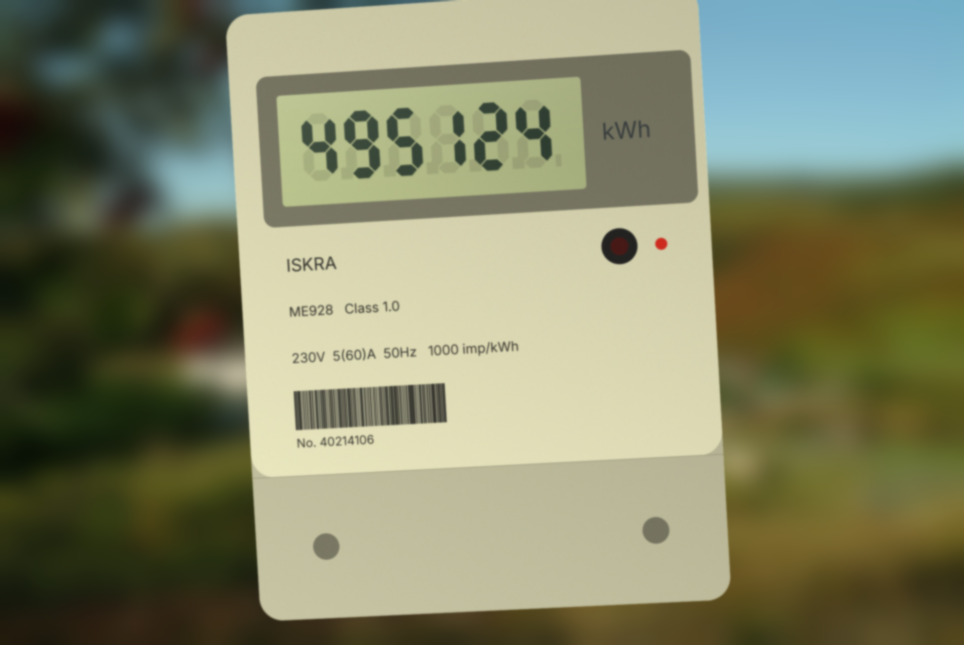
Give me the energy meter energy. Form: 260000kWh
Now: 495124kWh
